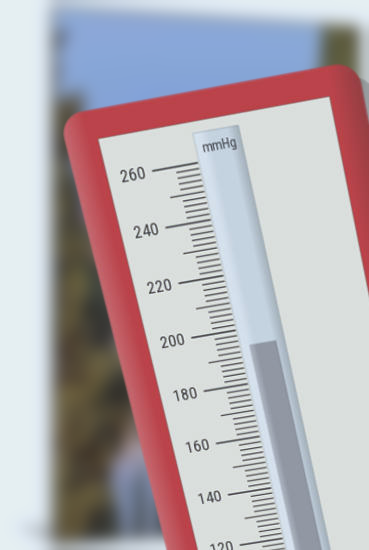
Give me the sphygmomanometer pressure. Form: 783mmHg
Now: 194mmHg
